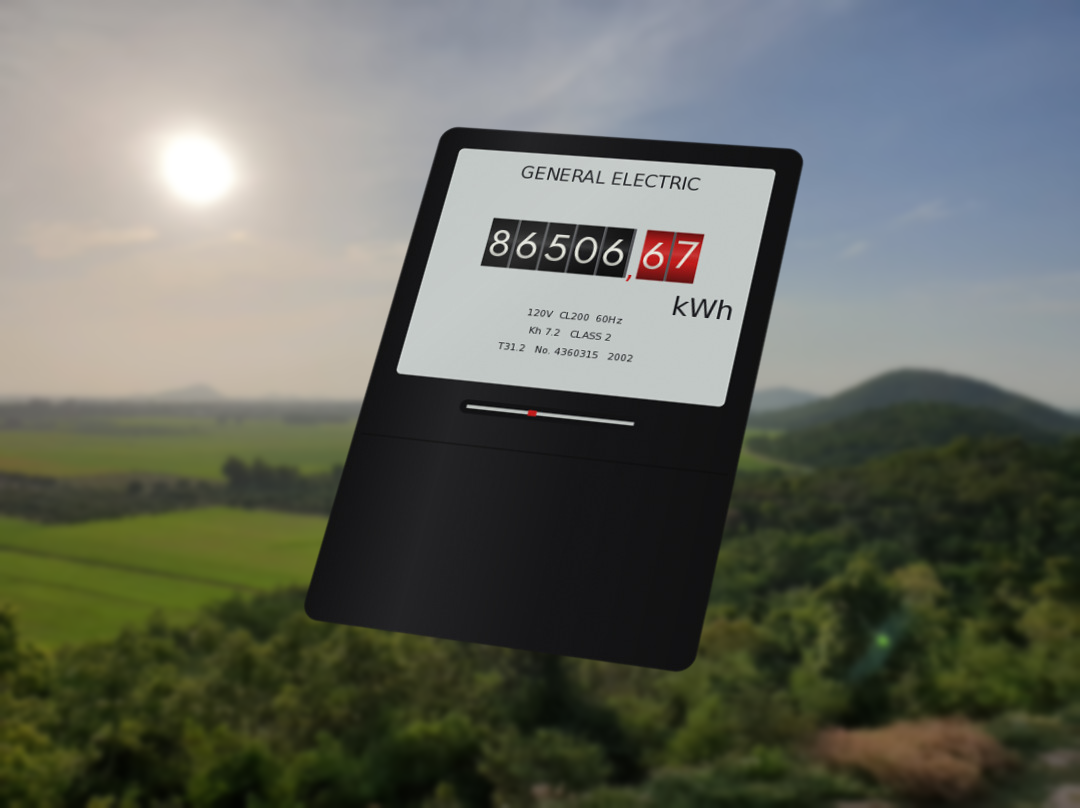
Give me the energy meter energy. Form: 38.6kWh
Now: 86506.67kWh
